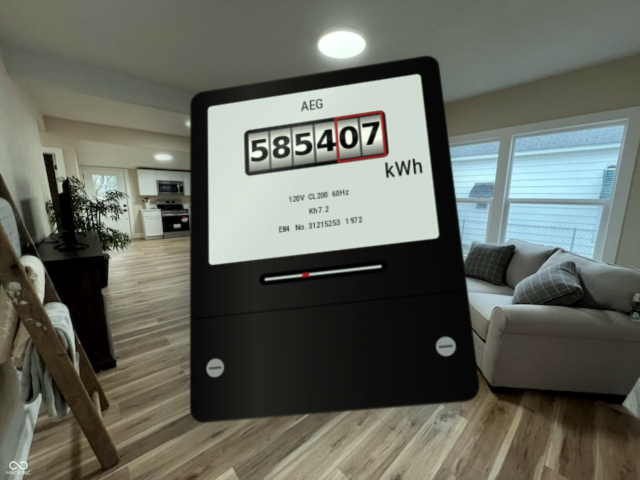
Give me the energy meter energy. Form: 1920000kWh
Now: 5854.07kWh
